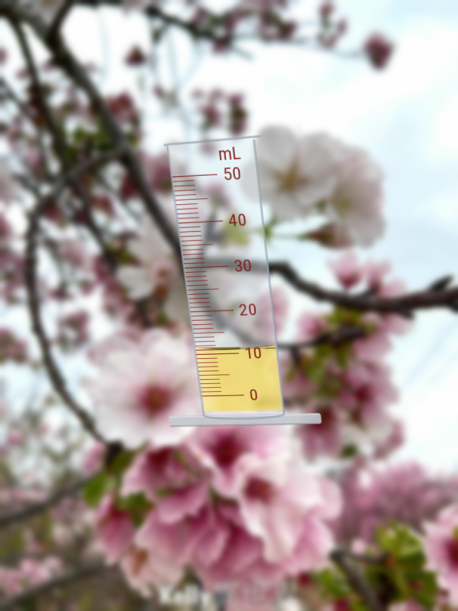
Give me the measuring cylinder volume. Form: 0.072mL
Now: 11mL
